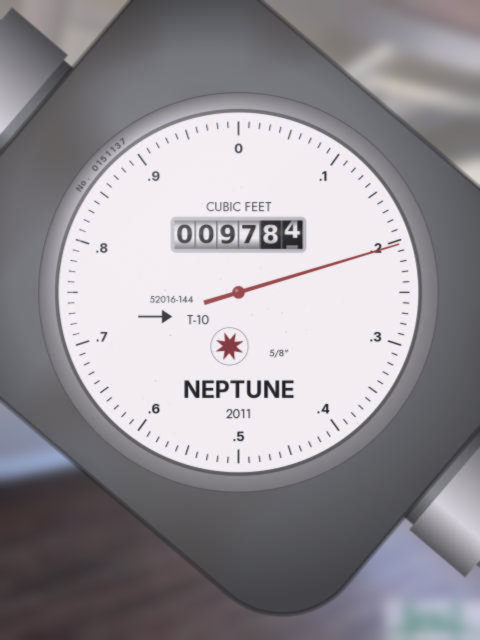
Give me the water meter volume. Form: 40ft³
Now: 9784.20ft³
